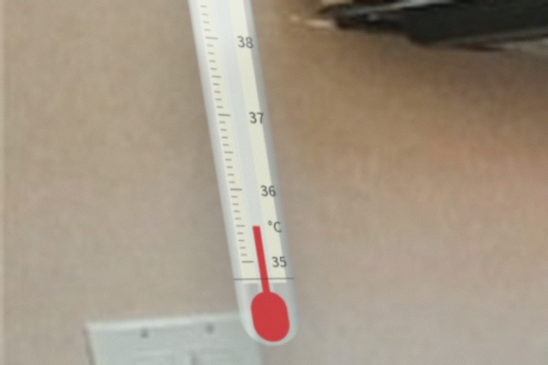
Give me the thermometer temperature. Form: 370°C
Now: 35.5°C
